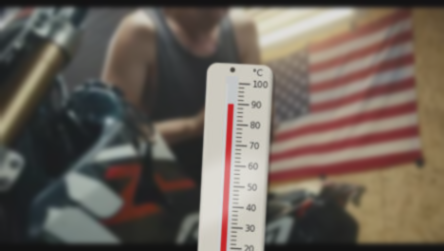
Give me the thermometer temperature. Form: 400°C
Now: 90°C
